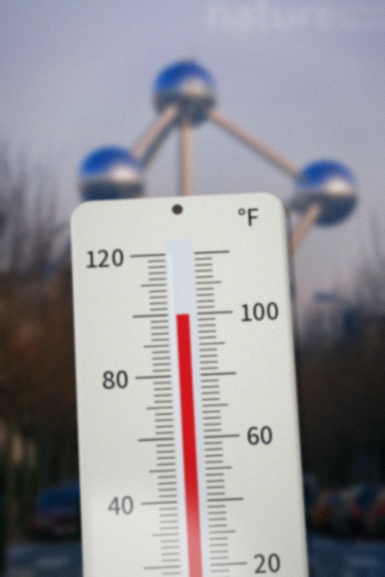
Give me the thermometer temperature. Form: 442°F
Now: 100°F
